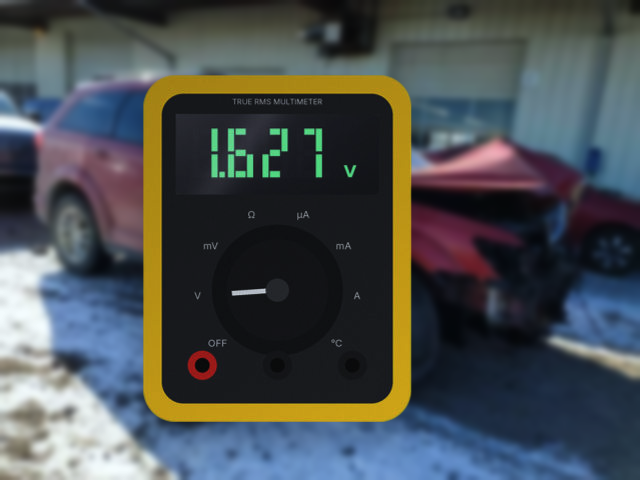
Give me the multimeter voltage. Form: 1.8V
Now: 1.627V
